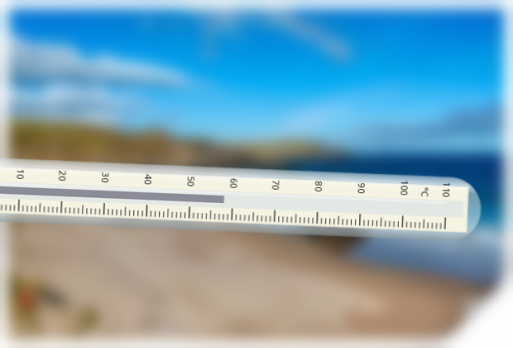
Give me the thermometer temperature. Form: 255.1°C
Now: 58°C
